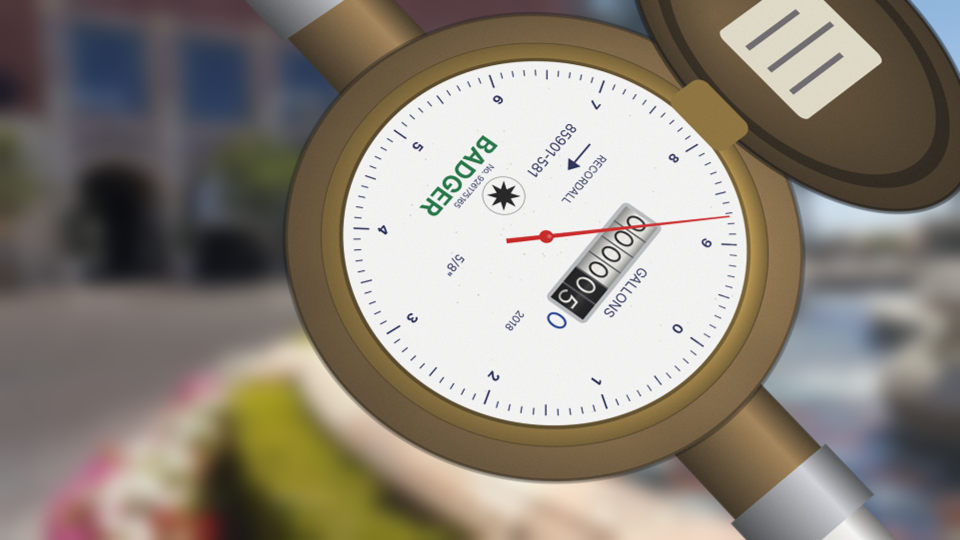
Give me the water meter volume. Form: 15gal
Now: 48.7gal
